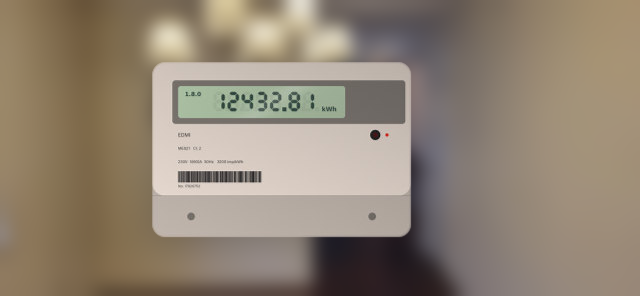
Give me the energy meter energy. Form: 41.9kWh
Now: 12432.81kWh
